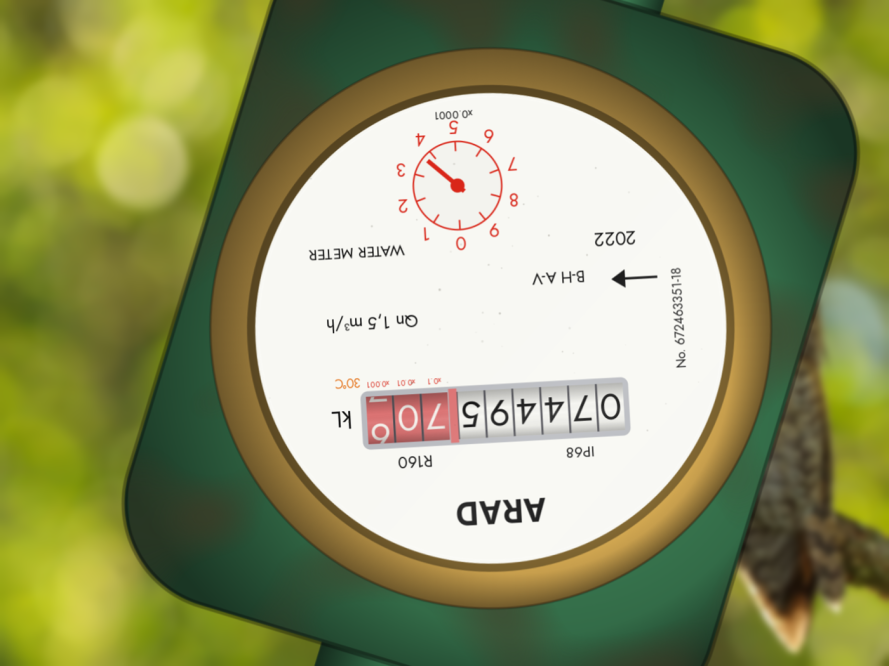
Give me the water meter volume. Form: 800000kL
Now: 74495.7063kL
